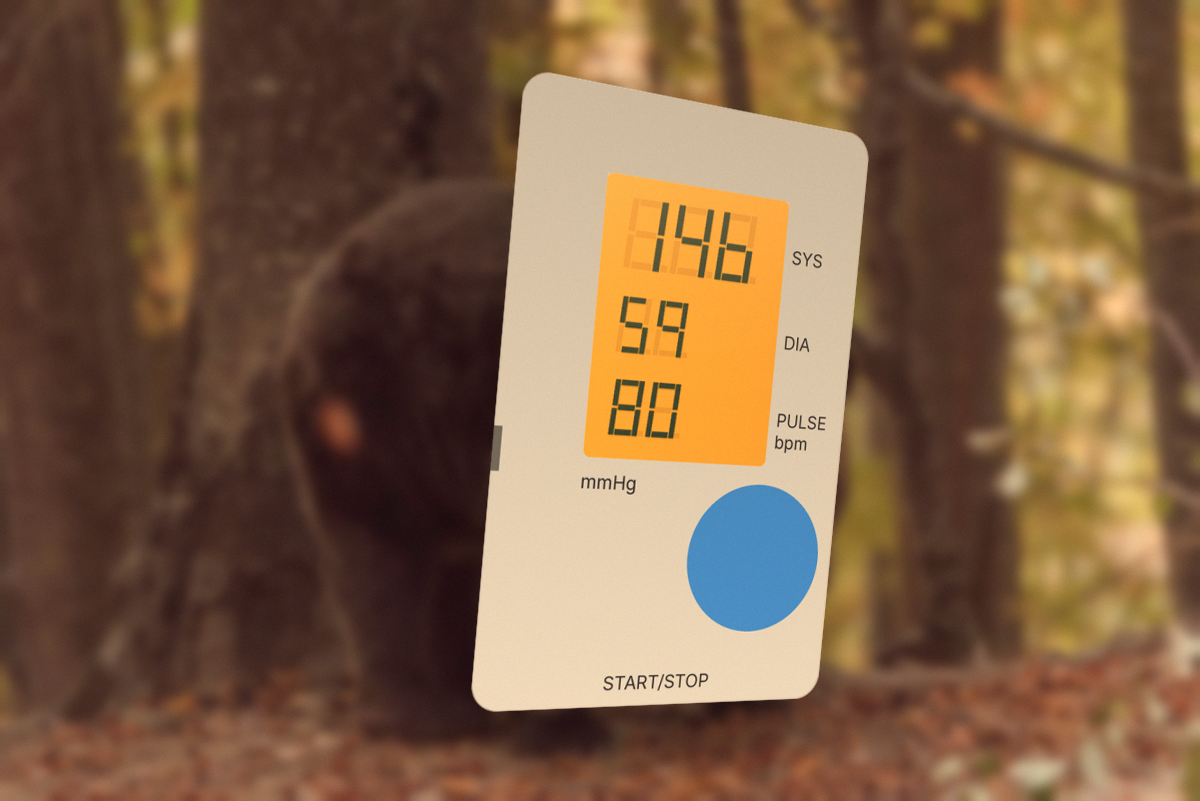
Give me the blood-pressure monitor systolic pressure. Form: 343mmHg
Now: 146mmHg
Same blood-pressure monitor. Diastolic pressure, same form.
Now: 59mmHg
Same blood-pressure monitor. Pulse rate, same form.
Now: 80bpm
